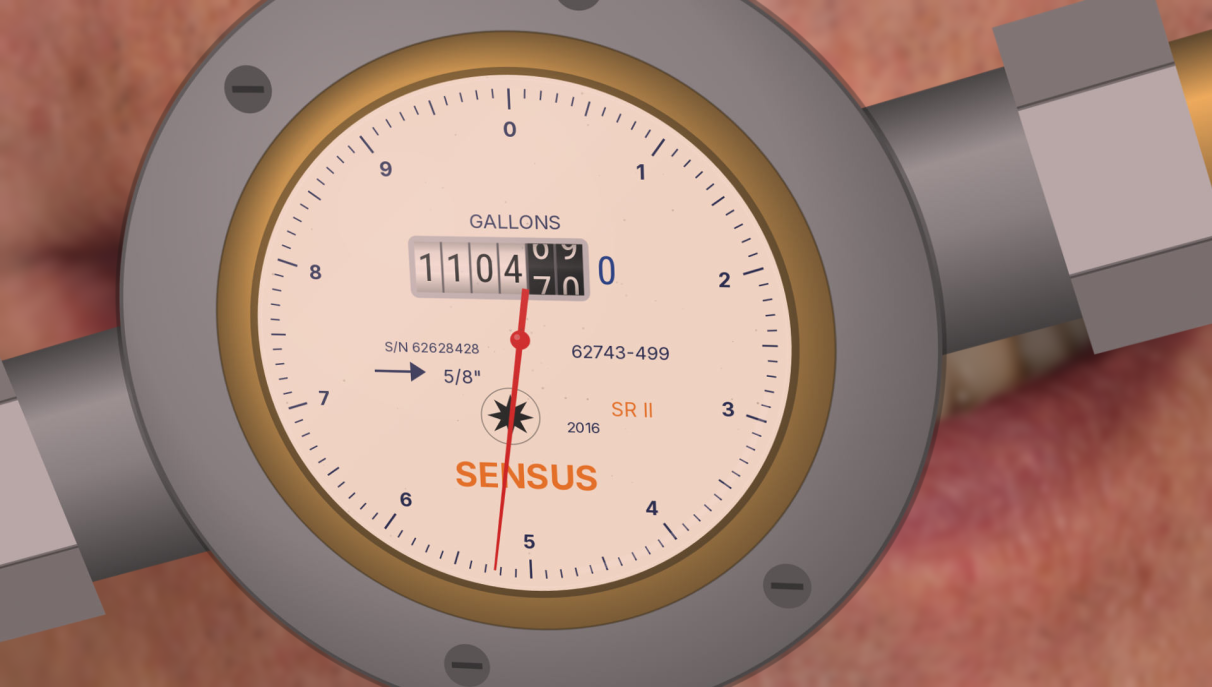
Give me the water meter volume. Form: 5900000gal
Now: 1104695.2gal
